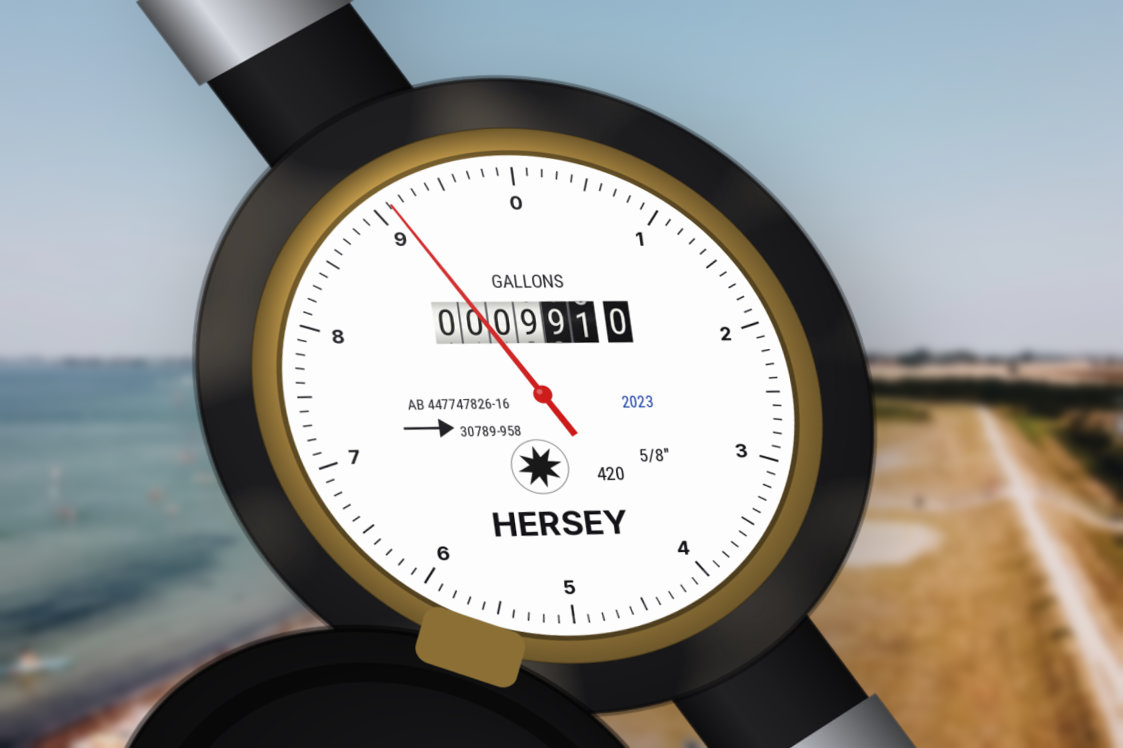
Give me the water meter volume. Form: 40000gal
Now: 9909.1gal
